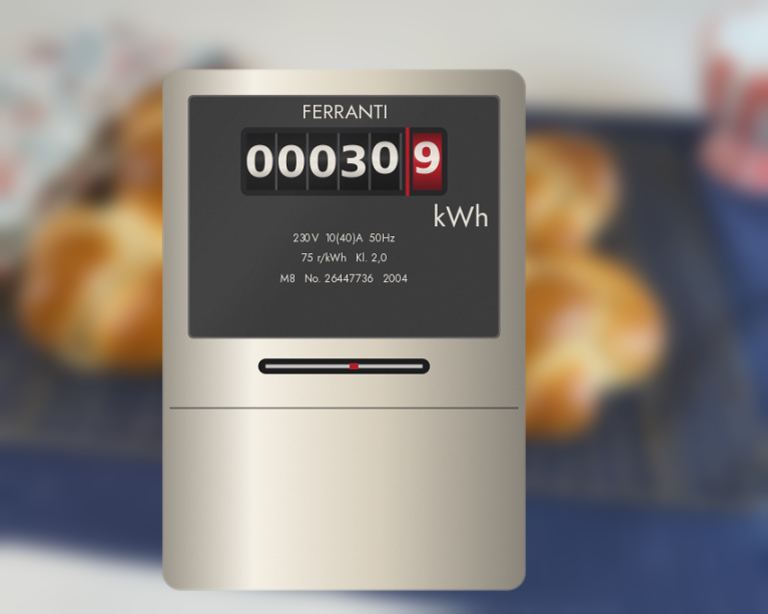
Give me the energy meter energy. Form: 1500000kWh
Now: 30.9kWh
